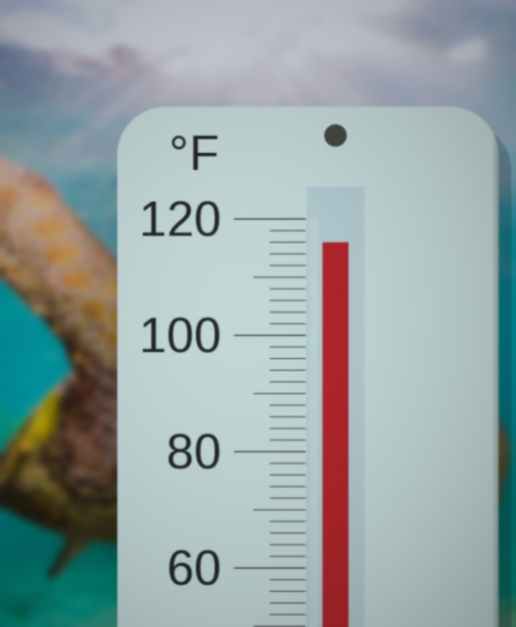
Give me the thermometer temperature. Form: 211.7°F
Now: 116°F
